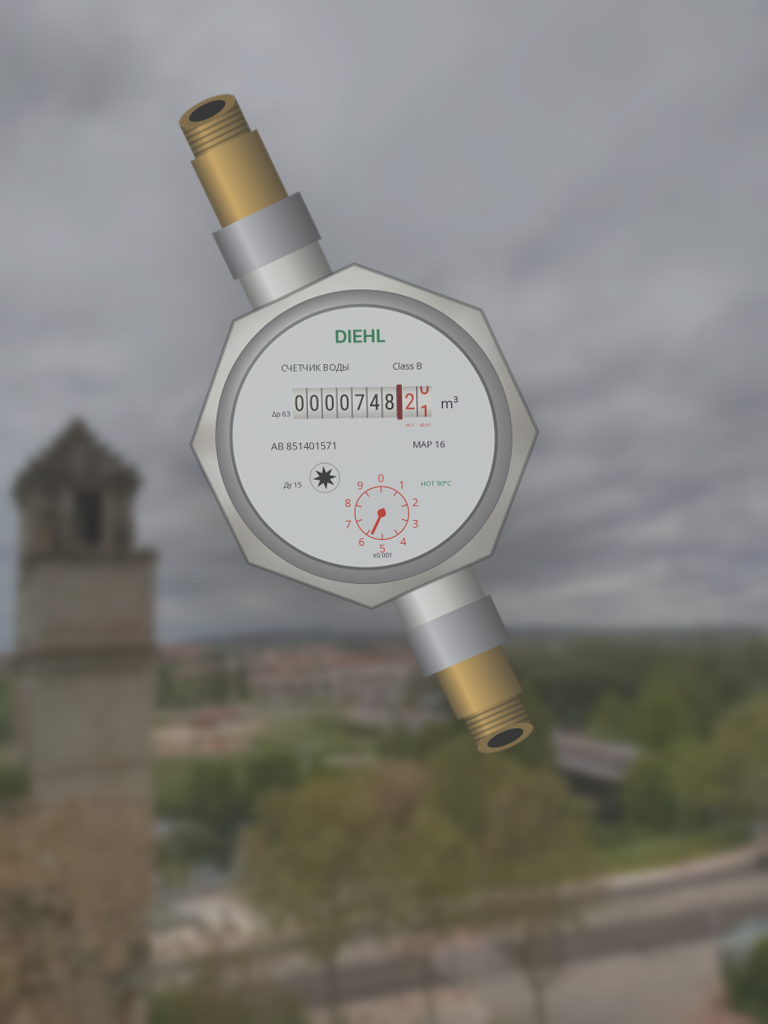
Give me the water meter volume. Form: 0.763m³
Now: 748.205m³
